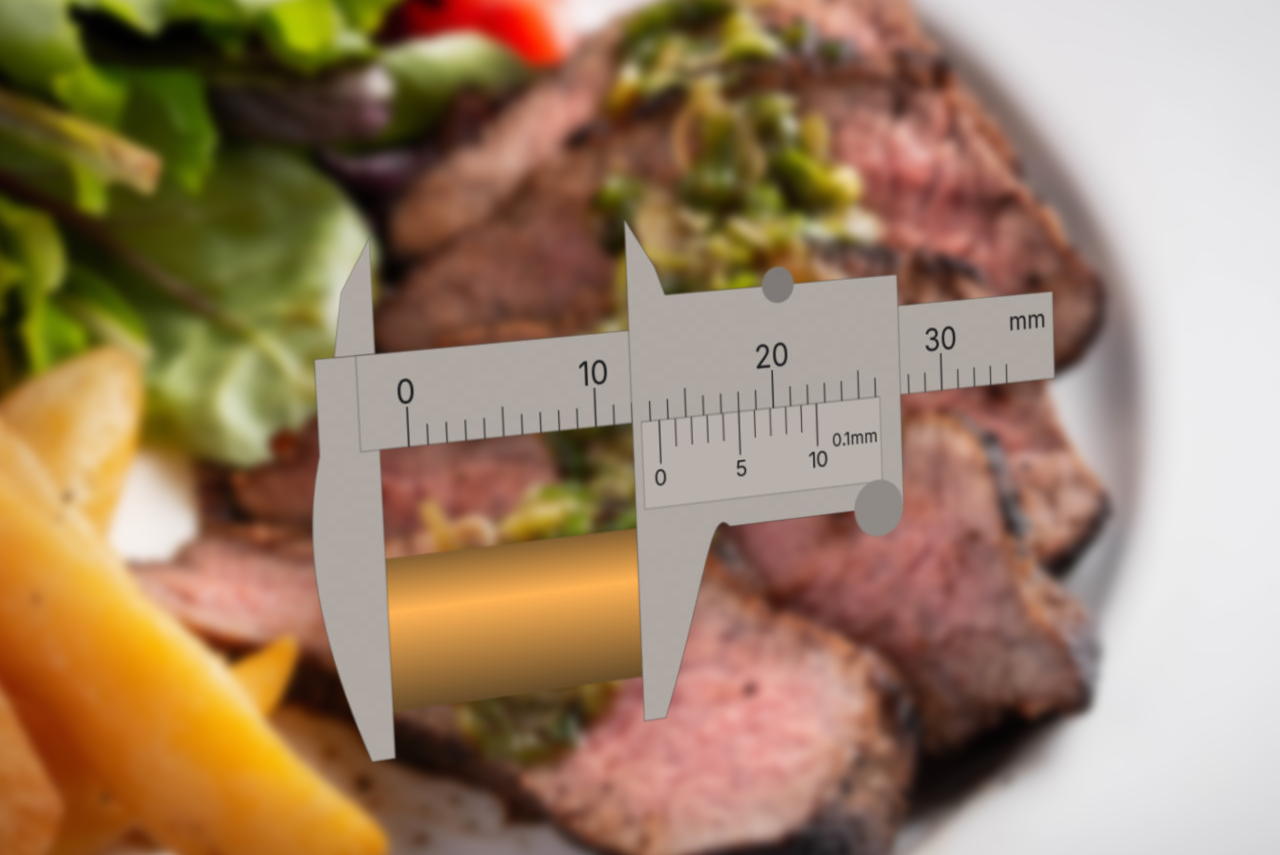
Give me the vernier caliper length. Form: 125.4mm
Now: 13.5mm
